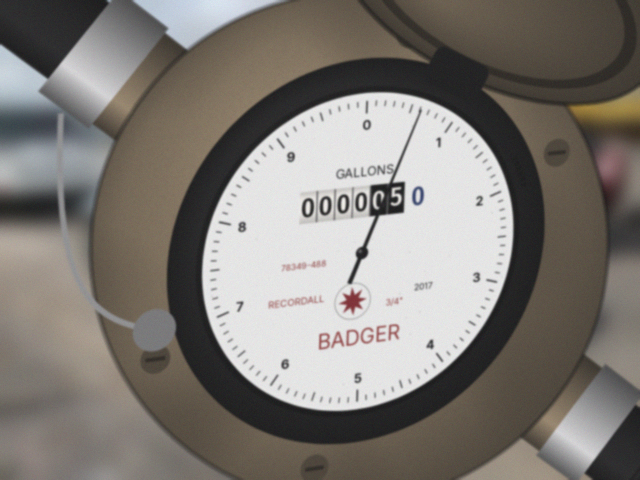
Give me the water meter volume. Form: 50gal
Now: 50.6gal
